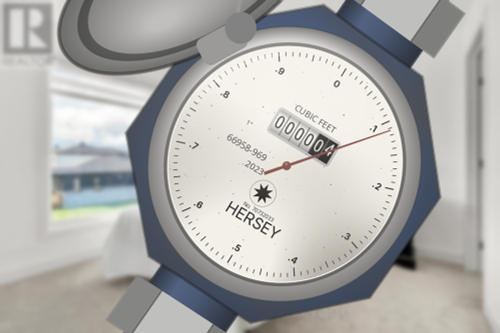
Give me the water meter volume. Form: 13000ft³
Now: 4.11ft³
